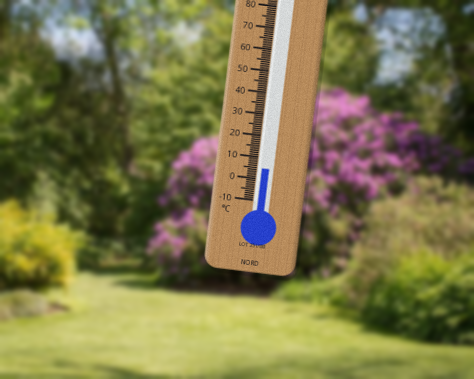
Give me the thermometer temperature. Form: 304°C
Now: 5°C
